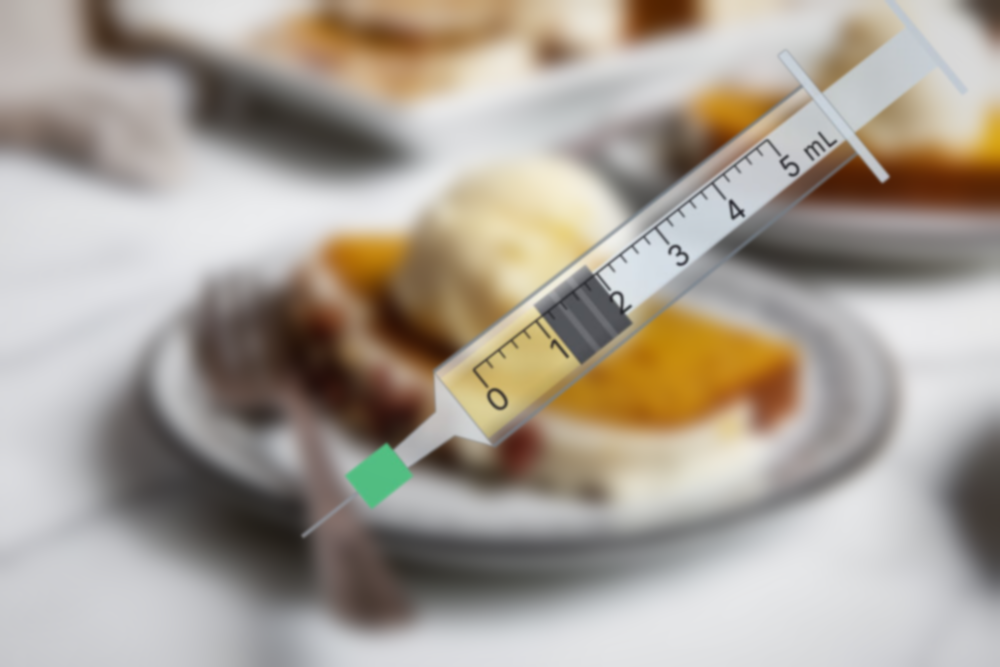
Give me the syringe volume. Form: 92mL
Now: 1.1mL
